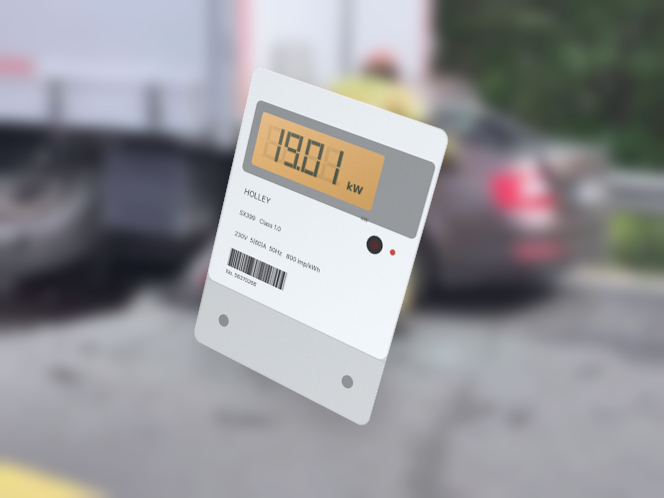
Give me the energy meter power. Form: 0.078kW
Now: 19.01kW
